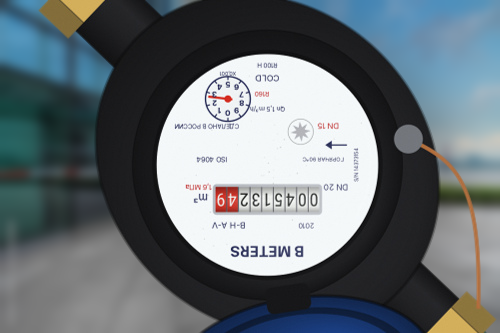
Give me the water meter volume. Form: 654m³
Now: 45132.492m³
